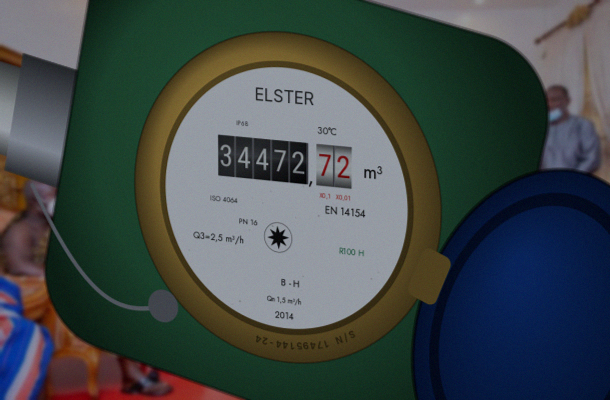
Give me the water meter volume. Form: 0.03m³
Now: 34472.72m³
